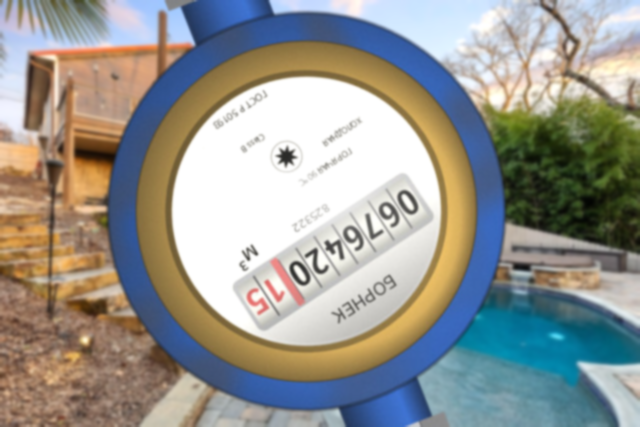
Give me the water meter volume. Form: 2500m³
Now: 676420.15m³
